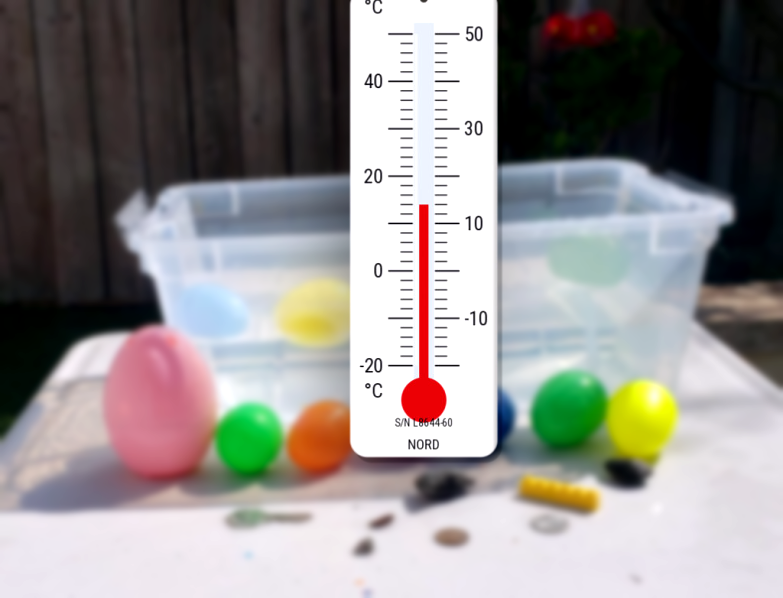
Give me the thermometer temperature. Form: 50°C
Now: 14°C
